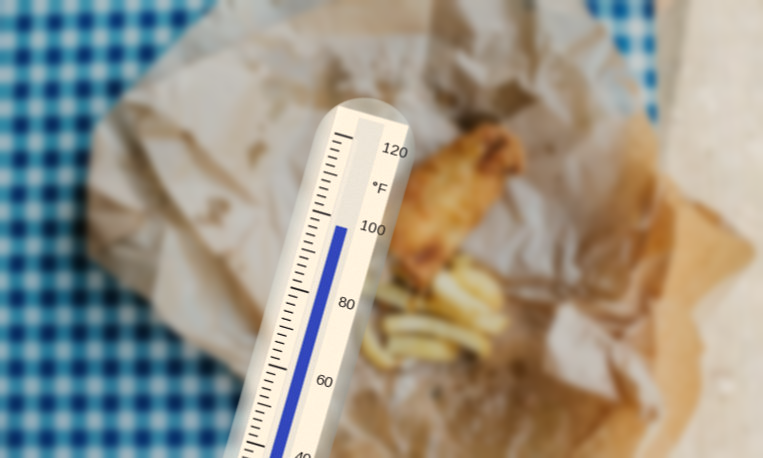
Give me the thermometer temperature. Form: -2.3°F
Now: 98°F
